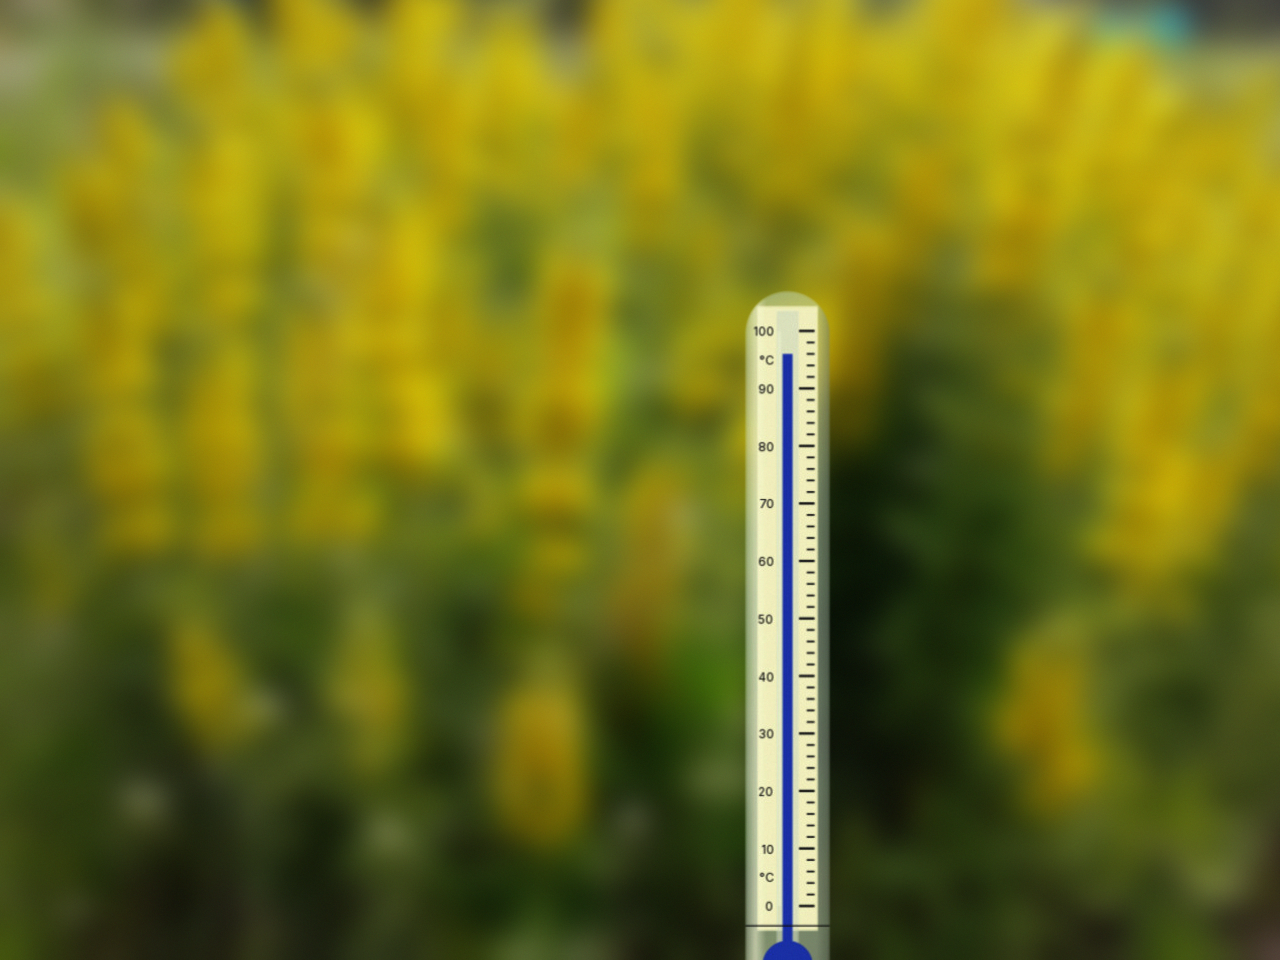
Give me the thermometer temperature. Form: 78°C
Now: 96°C
